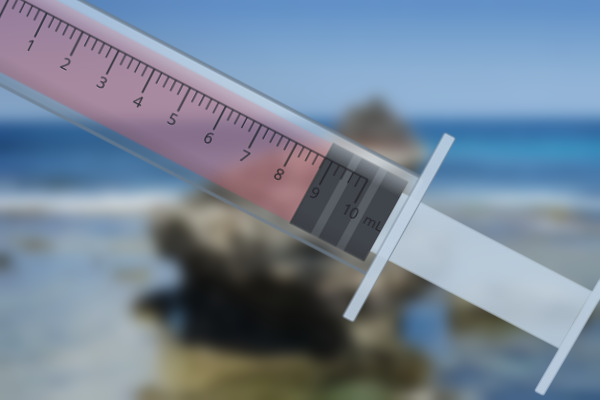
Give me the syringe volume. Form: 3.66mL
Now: 8.8mL
